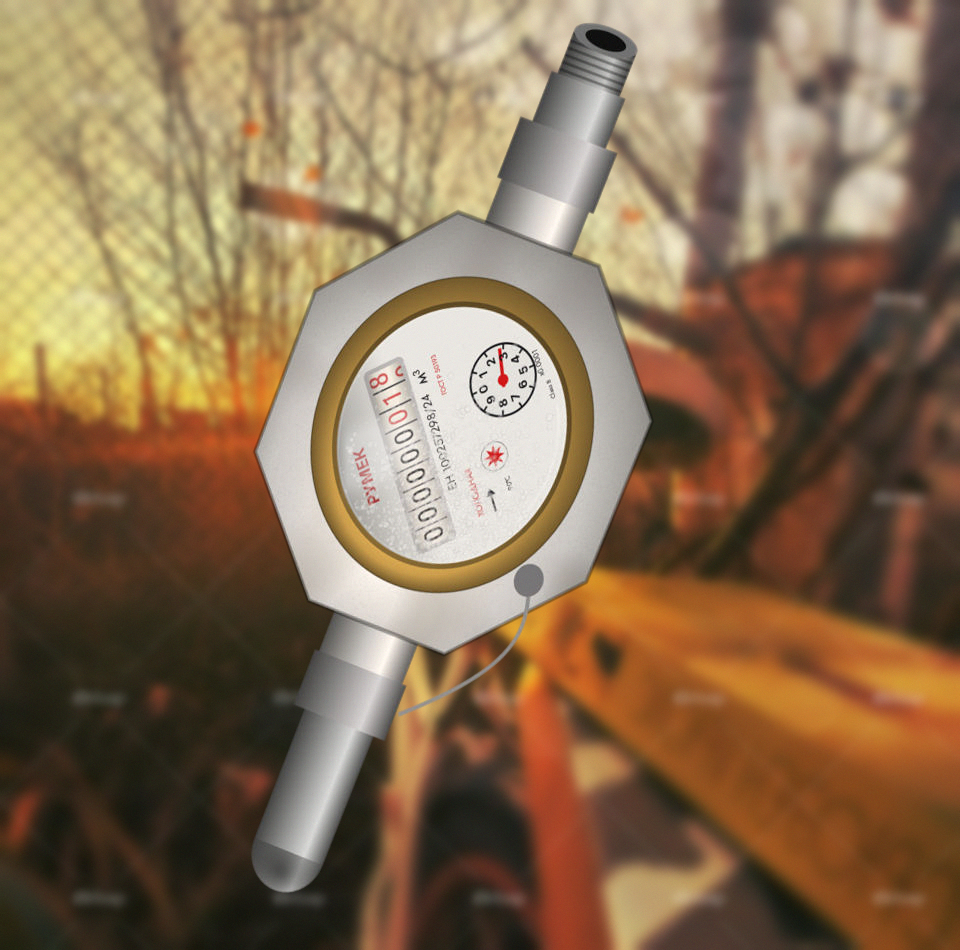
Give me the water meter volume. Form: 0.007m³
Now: 0.0182m³
